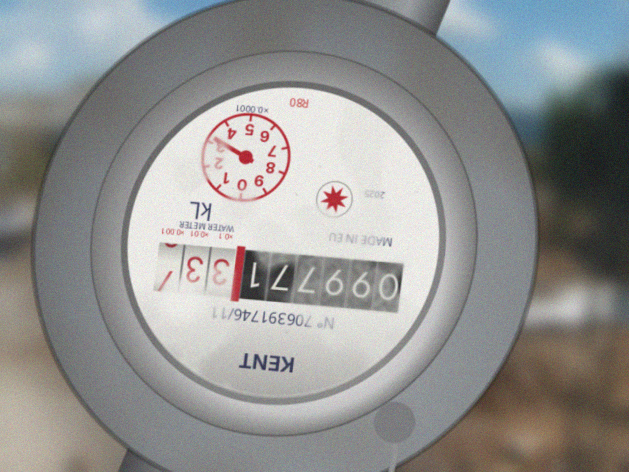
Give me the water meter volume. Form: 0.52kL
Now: 99771.3373kL
